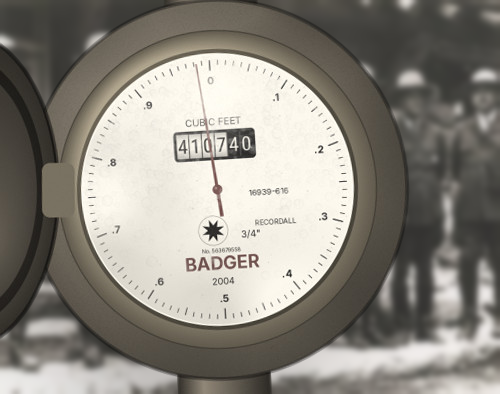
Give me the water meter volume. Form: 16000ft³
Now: 410739.98ft³
